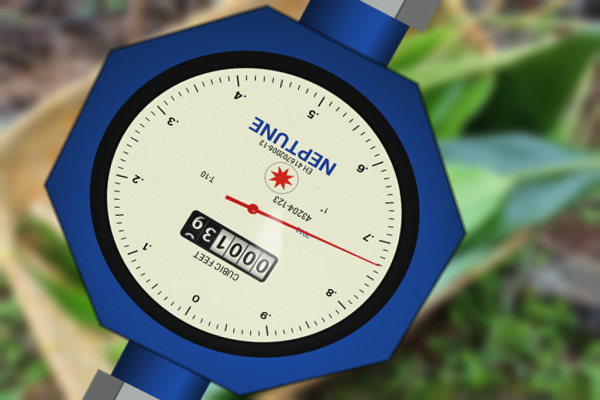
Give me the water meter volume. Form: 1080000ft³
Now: 138.73ft³
